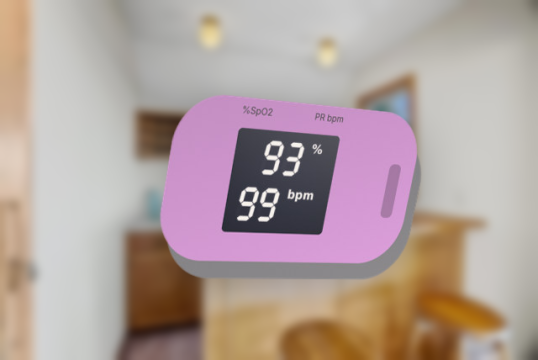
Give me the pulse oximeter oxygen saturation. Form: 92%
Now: 93%
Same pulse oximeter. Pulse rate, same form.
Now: 99bpm
